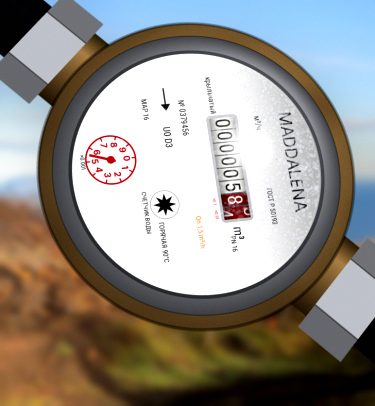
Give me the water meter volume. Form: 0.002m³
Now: 5.835m³
